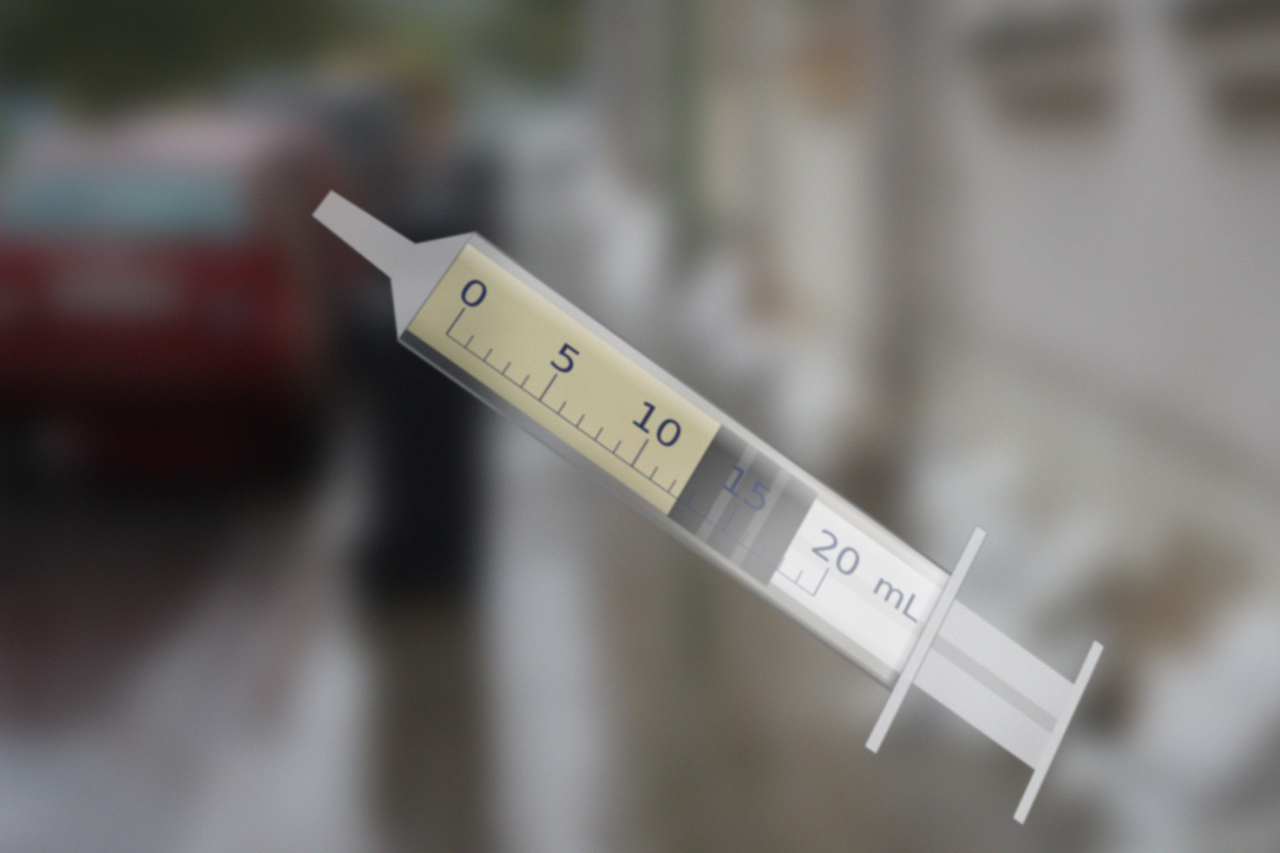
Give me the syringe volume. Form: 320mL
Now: 12.5mL
